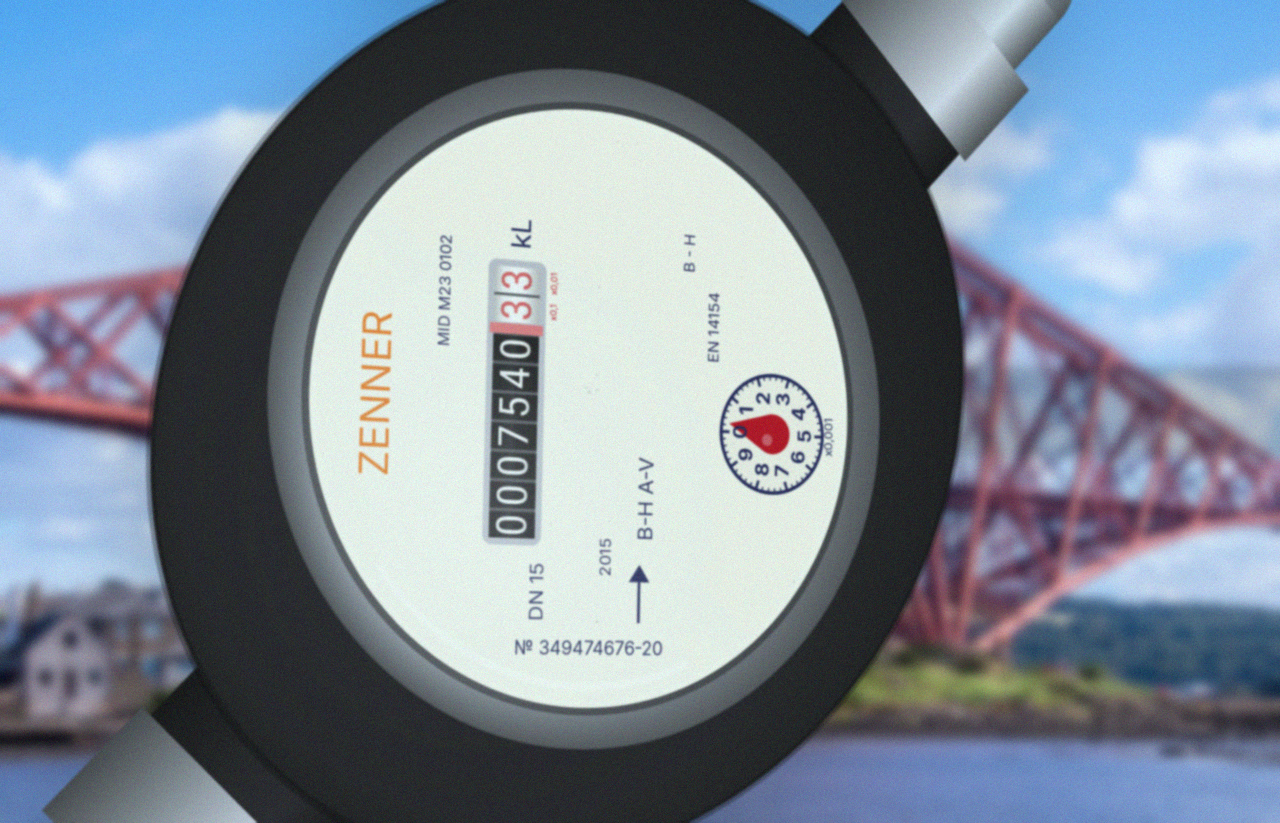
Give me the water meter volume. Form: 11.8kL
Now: 7540.330kL
